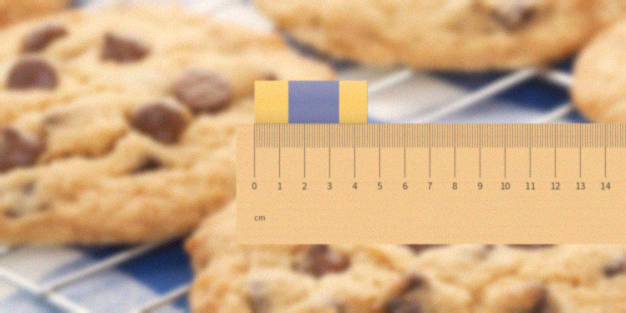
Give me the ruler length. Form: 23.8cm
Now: 4.5cm
